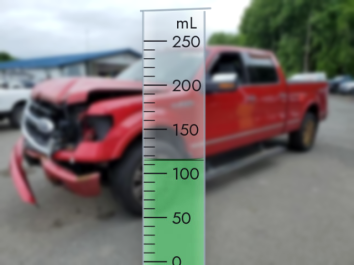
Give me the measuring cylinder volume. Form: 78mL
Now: 115mL
